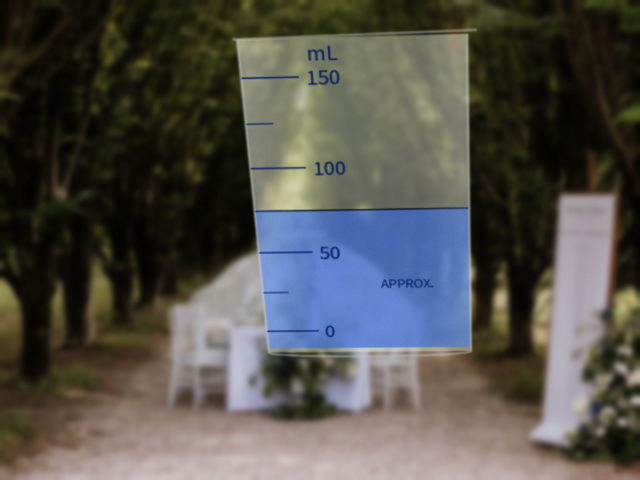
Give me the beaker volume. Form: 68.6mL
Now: 75mL
